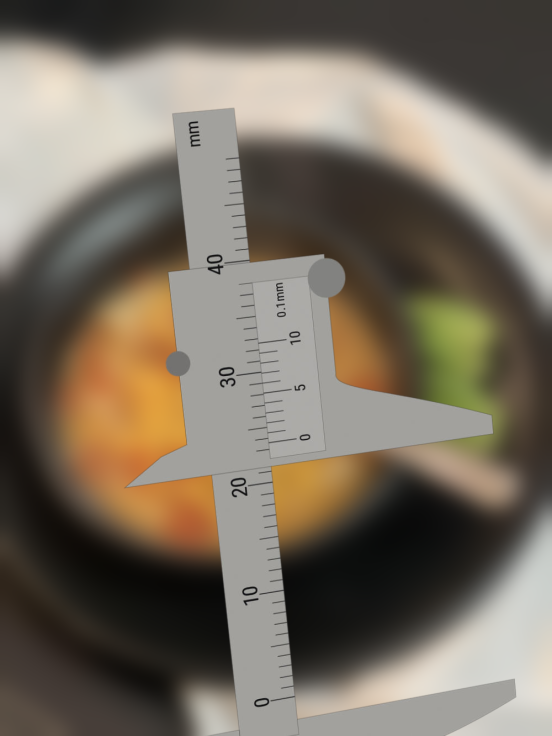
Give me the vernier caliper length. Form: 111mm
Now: 23.6mm
